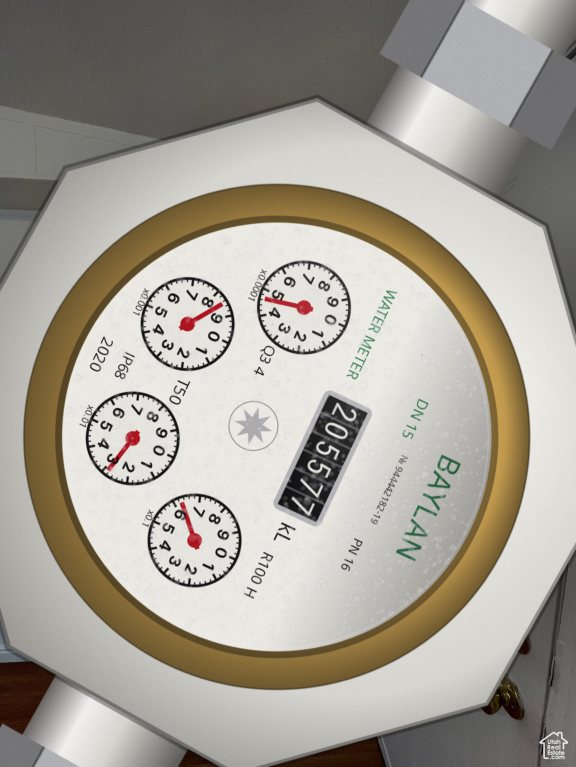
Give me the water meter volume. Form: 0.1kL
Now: 205577.6284kL
